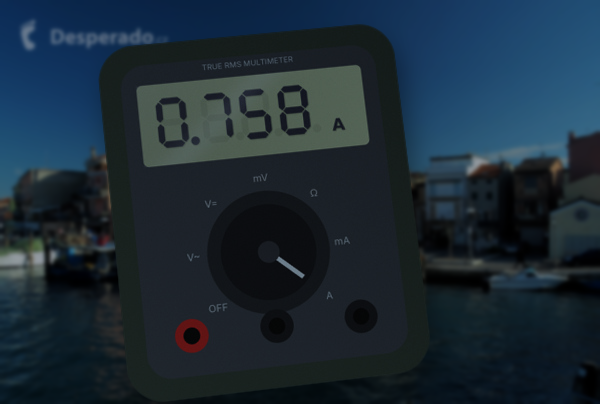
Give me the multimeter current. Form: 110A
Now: 0.758A
